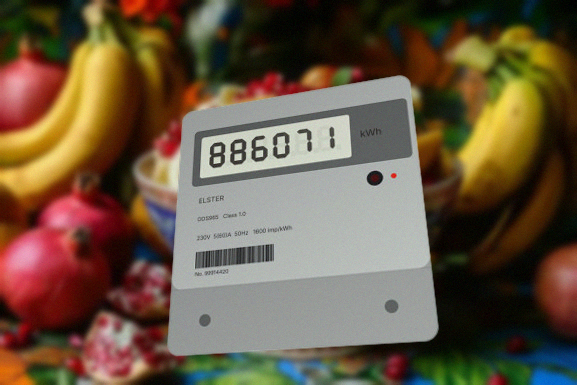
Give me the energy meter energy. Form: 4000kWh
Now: 886071kWh
